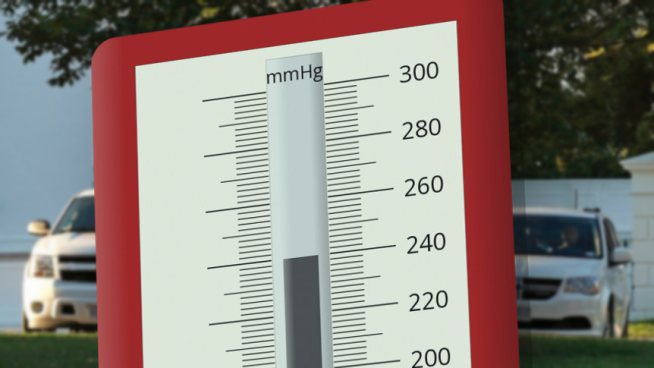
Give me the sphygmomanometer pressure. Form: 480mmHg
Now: 240mmHg
